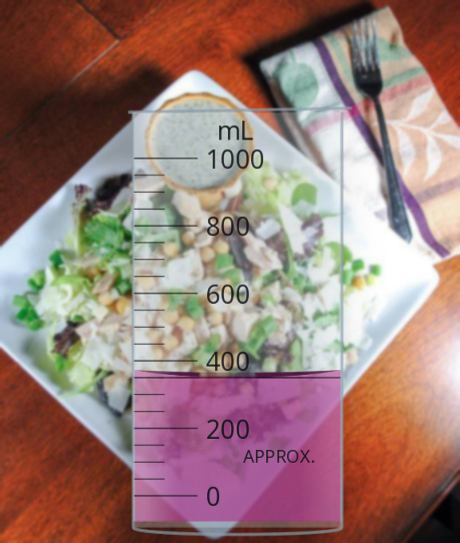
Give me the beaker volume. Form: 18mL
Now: 350mL
